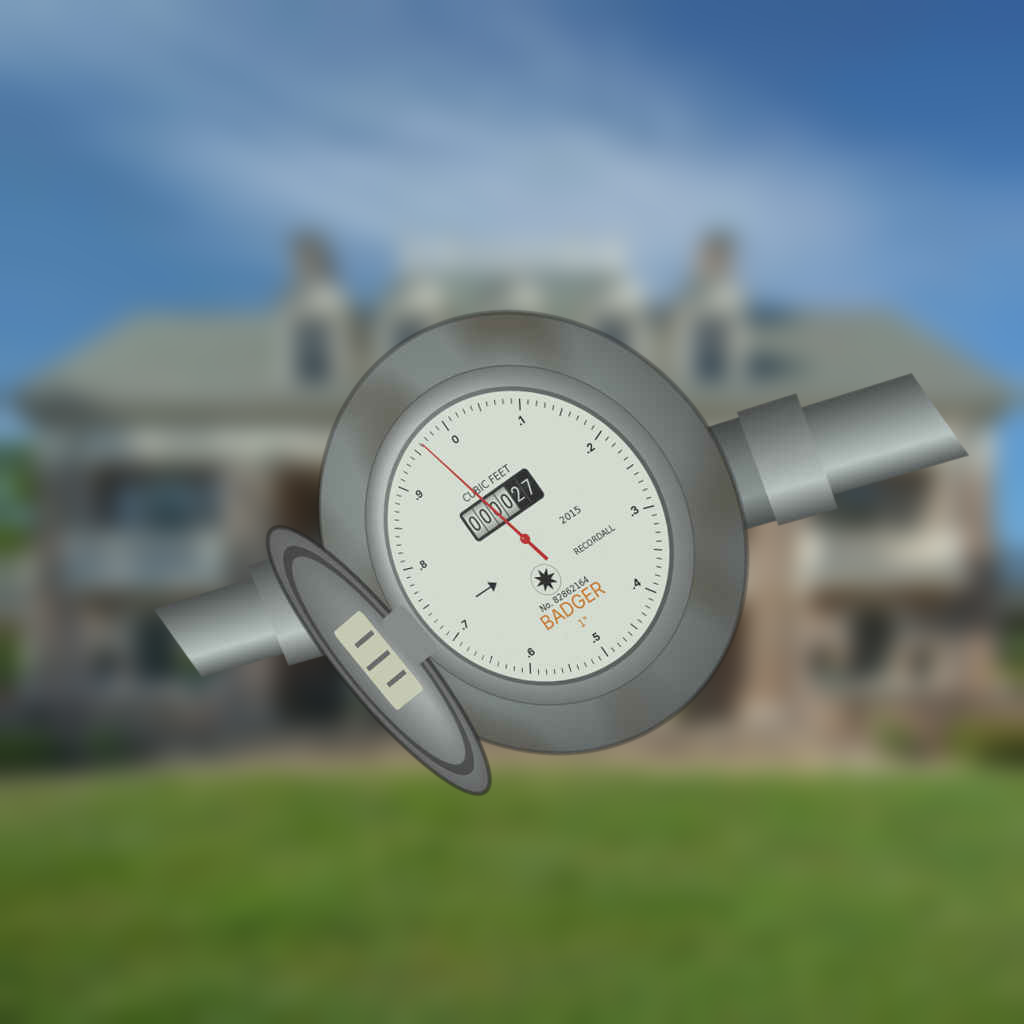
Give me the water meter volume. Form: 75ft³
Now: 26.96ft³
